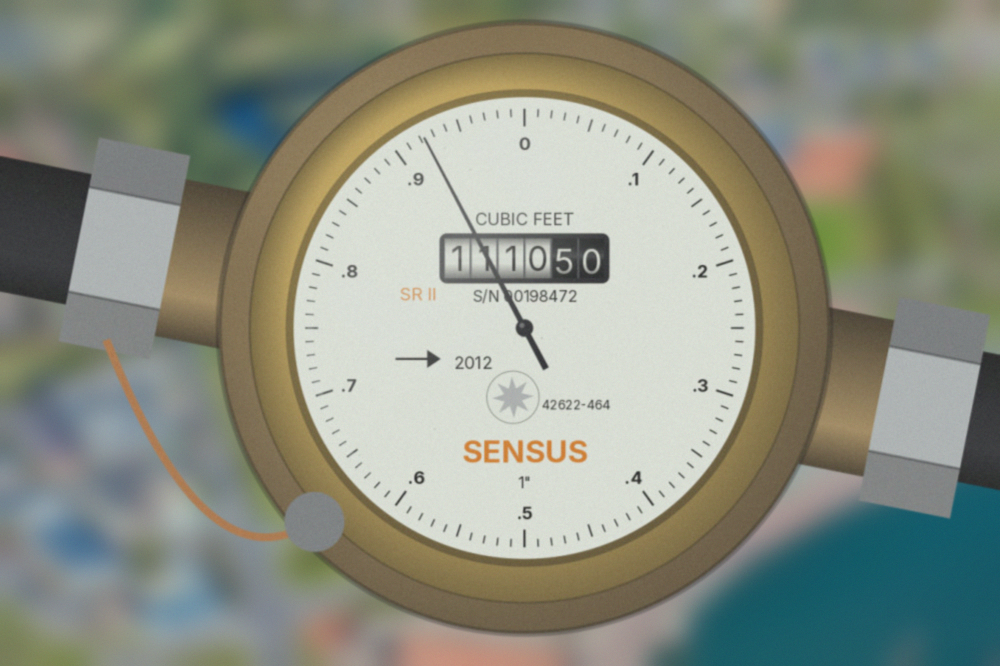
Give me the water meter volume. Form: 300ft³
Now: 111049.92ft³
